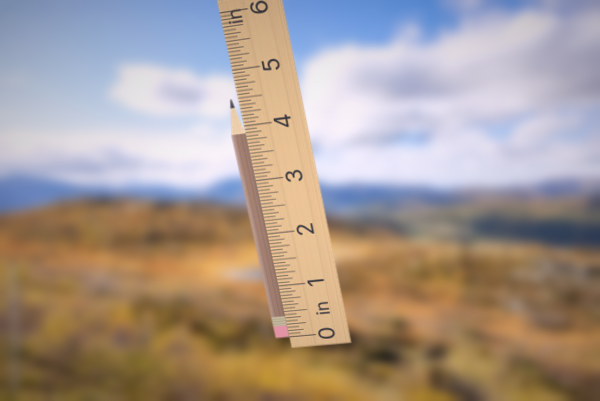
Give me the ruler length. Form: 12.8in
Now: 4.5in
